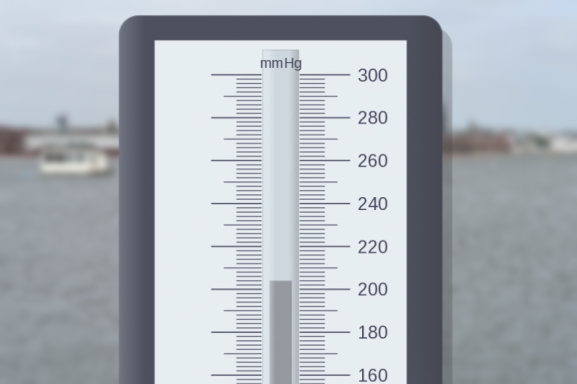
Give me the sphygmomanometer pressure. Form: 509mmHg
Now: 204mmHg
